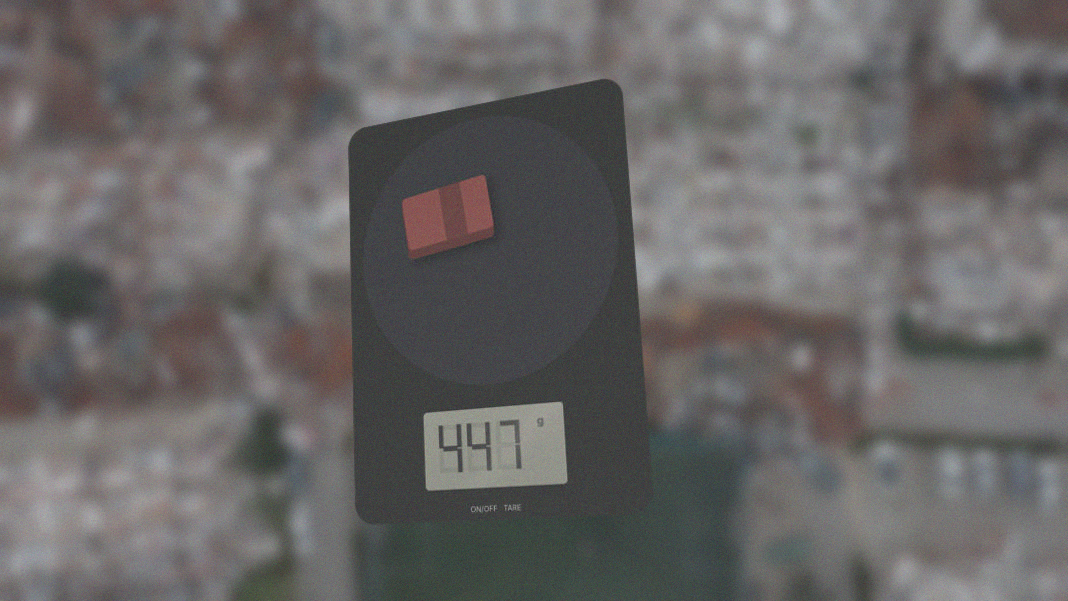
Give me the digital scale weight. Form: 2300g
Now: 447g
